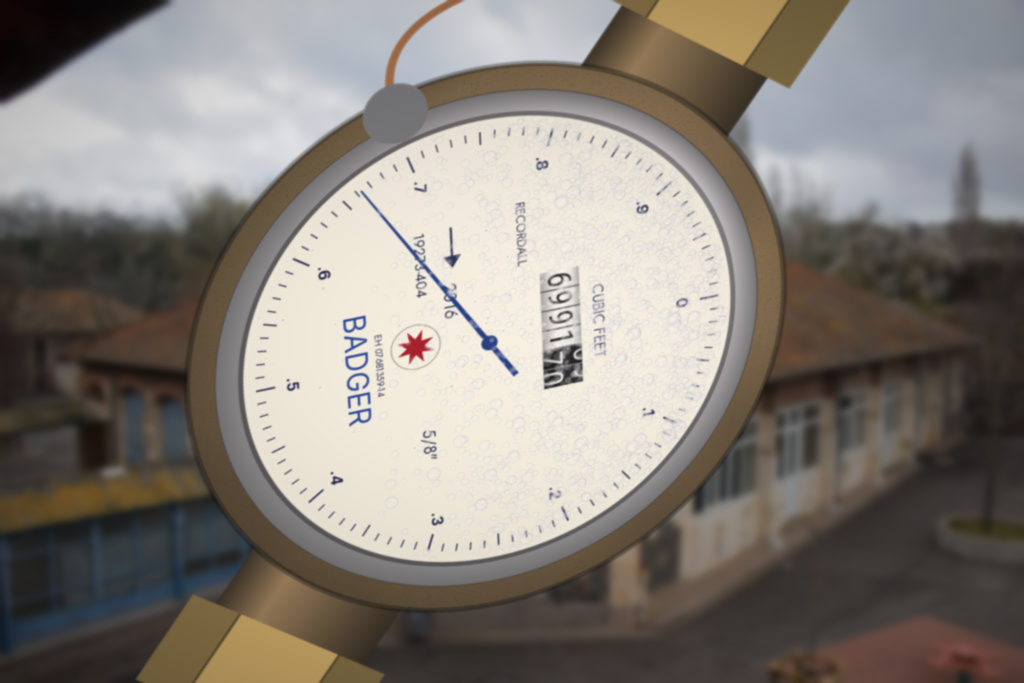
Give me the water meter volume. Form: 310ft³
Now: 699169.66ft³
